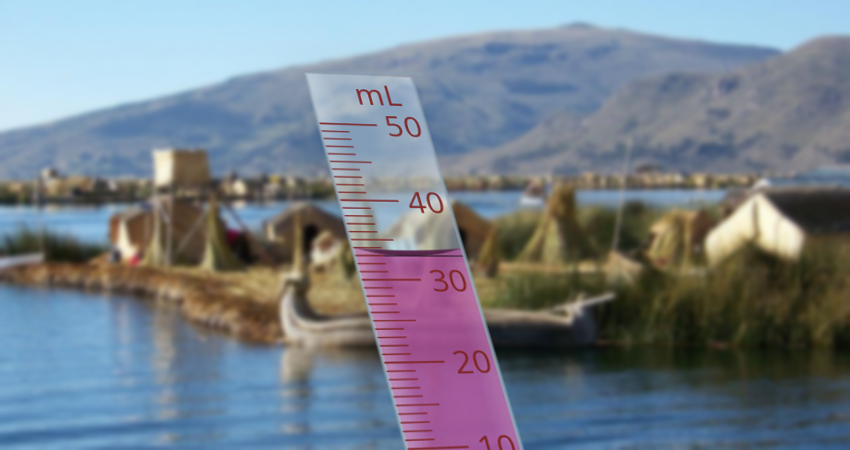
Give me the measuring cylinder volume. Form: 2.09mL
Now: 33mL
